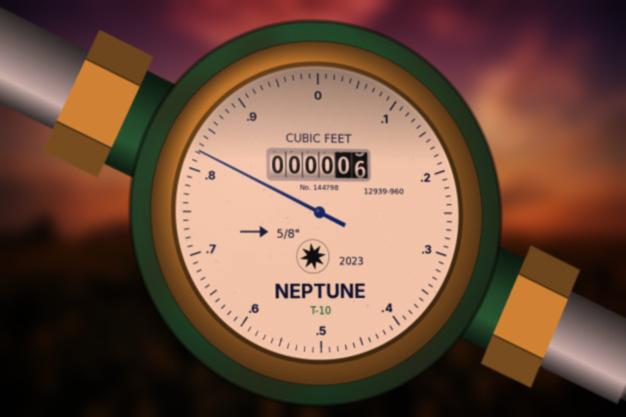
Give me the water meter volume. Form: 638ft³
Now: 5.82ft³
